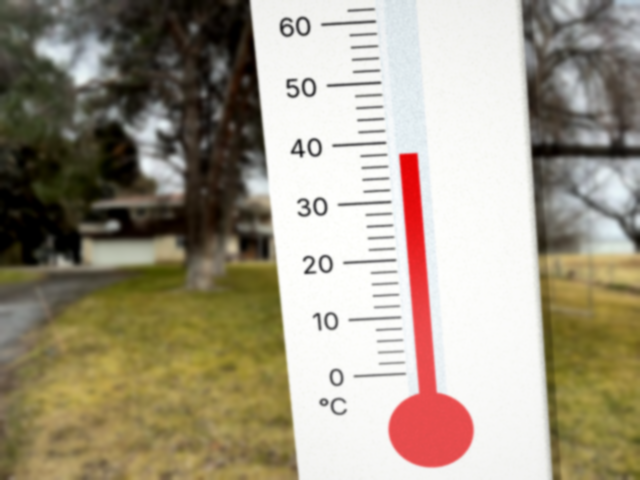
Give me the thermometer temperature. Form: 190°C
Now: 38°C
